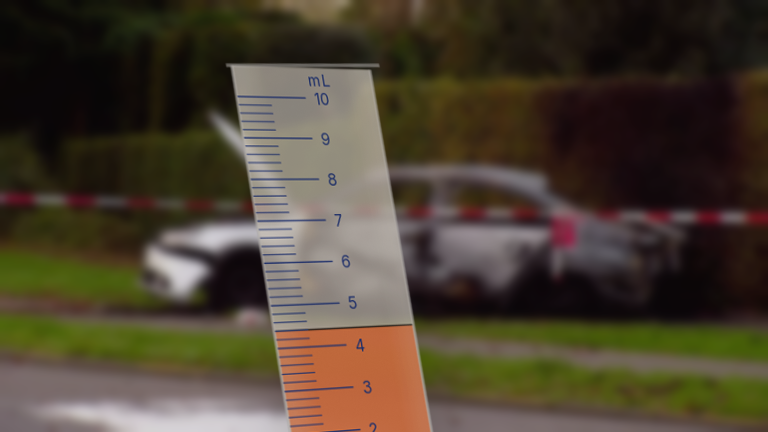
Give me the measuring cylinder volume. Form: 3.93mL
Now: 4.4mL
